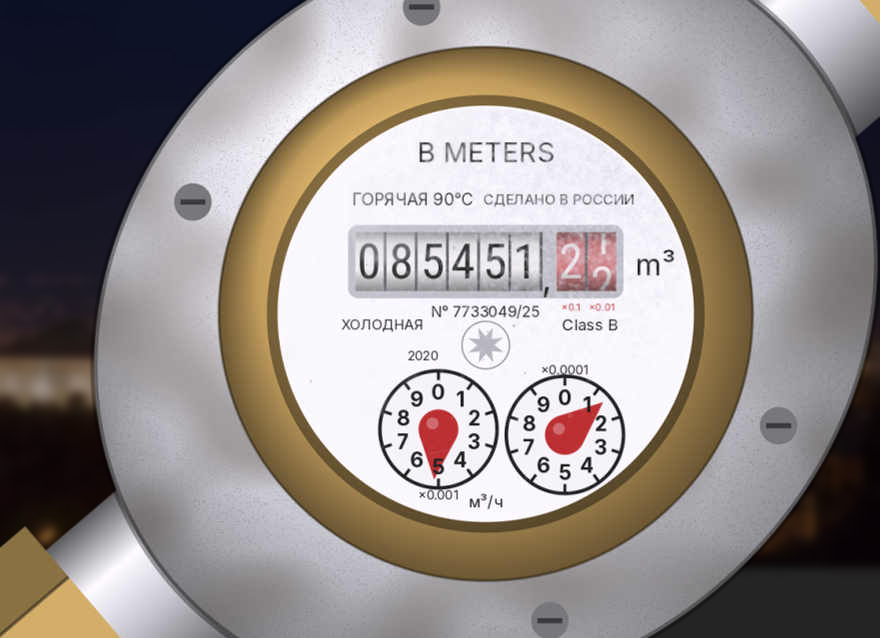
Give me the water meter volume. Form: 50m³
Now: 85451.2151m³
